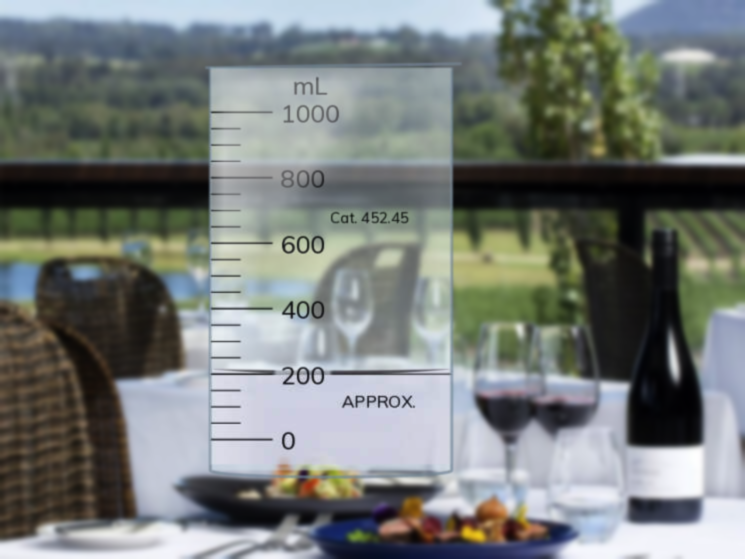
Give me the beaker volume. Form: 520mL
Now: 200mL
